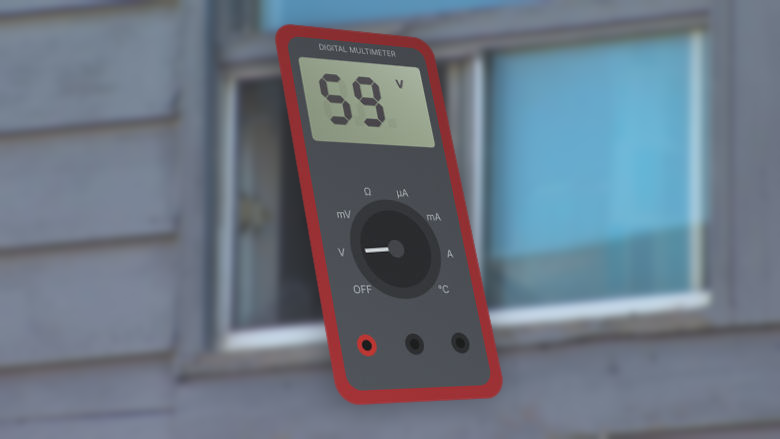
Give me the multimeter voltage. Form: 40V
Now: 59V
